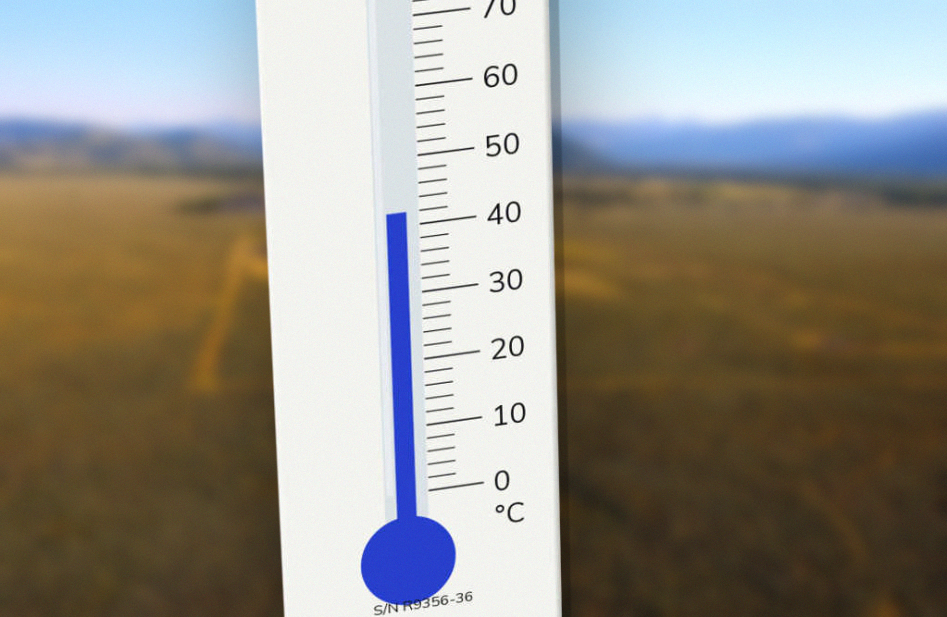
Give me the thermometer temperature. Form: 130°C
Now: 42°C
